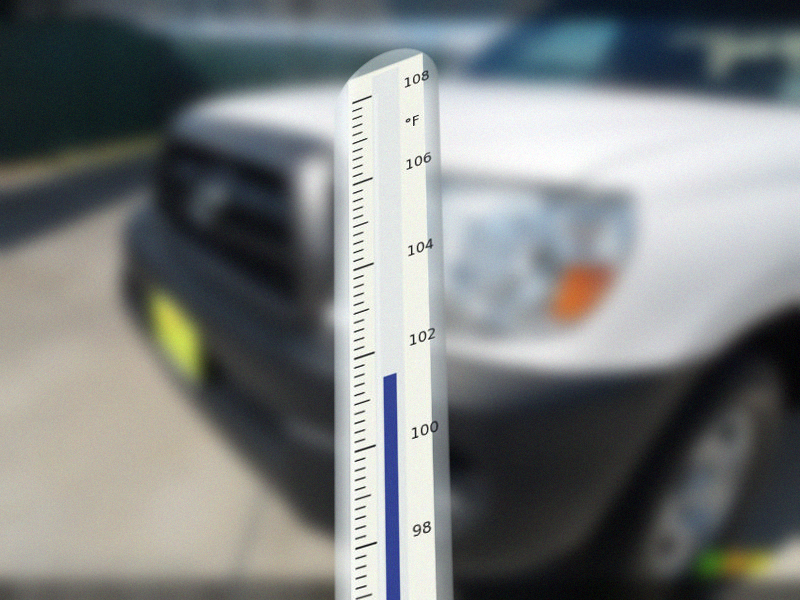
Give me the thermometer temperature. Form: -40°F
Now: 101.4°F
